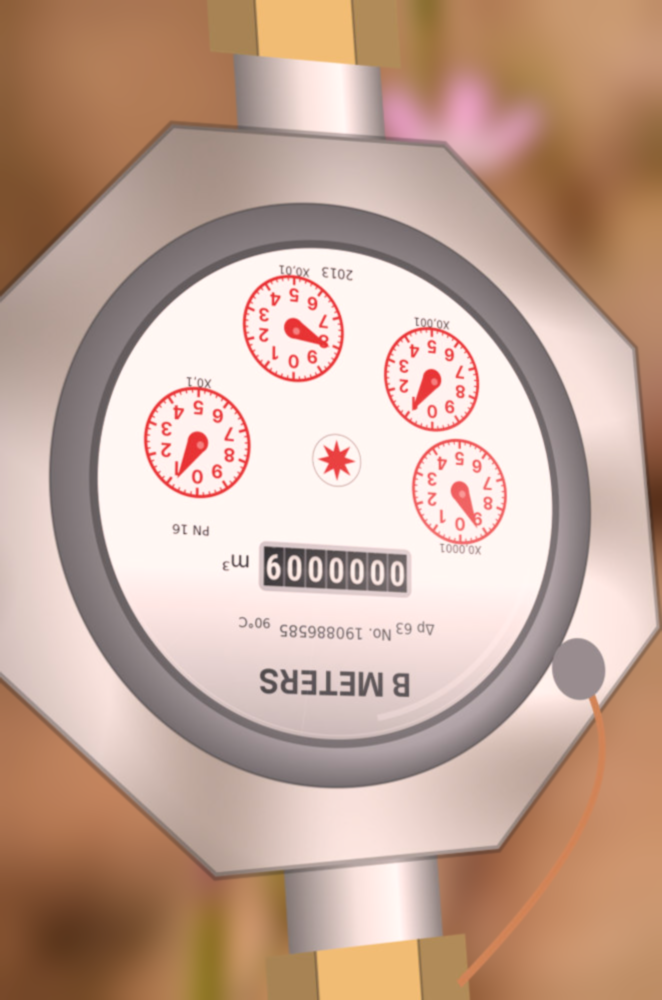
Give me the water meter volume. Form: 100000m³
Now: 9.0809m³
